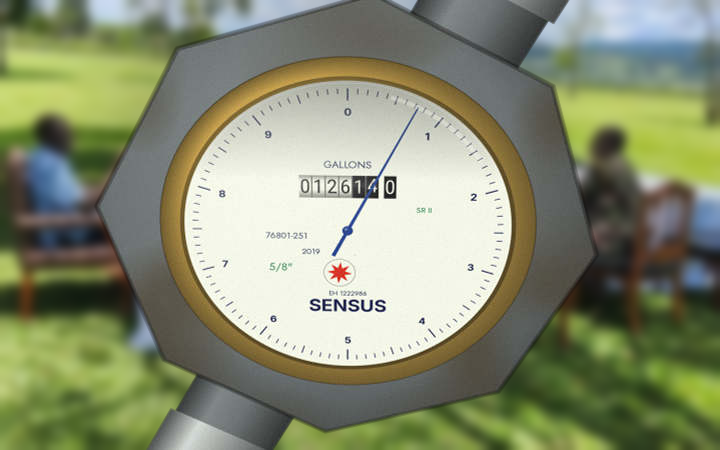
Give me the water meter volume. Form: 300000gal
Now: 126140.7gal
